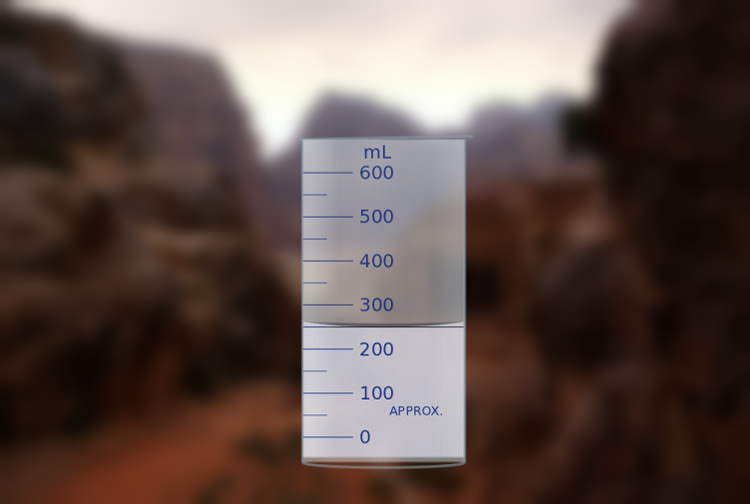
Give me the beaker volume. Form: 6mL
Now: 250mL
